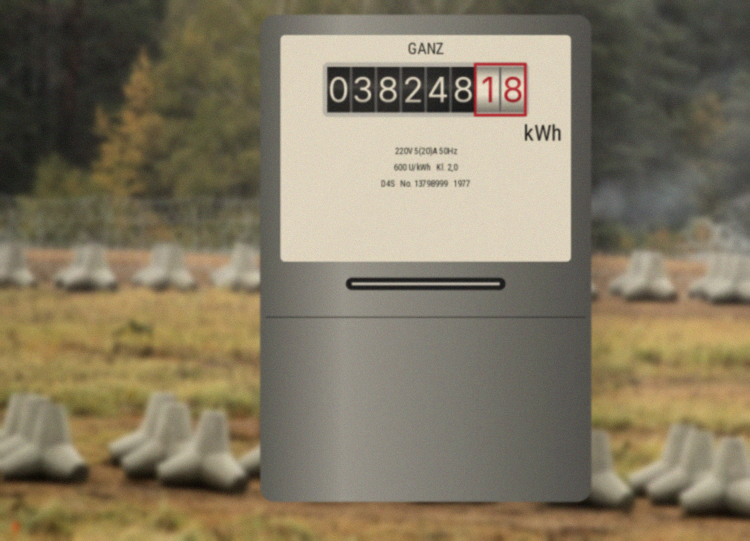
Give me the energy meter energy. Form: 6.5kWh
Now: 38248.18kWh
